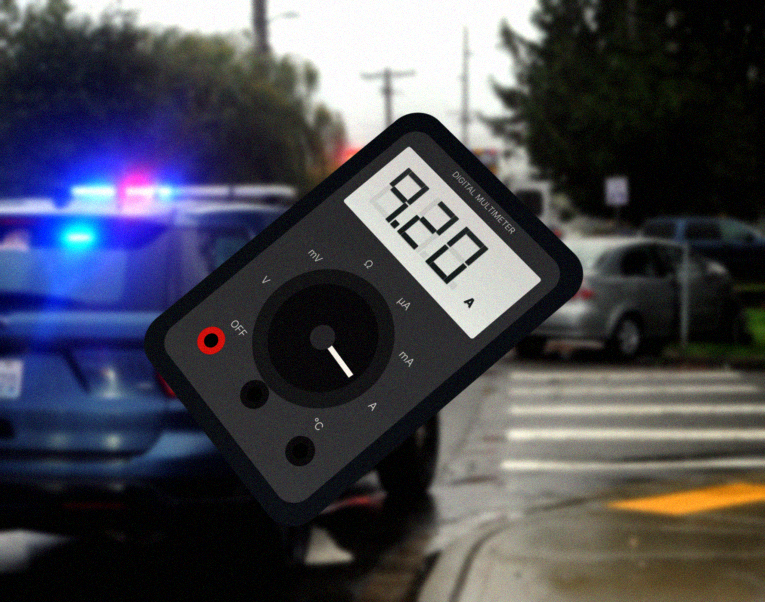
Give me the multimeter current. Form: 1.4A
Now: 9.20A
